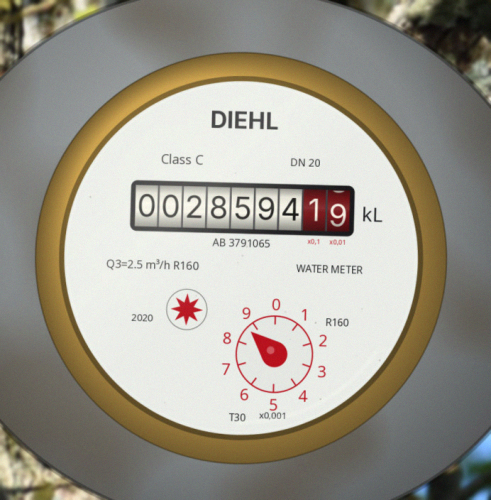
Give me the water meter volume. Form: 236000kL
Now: 28594.188kL
